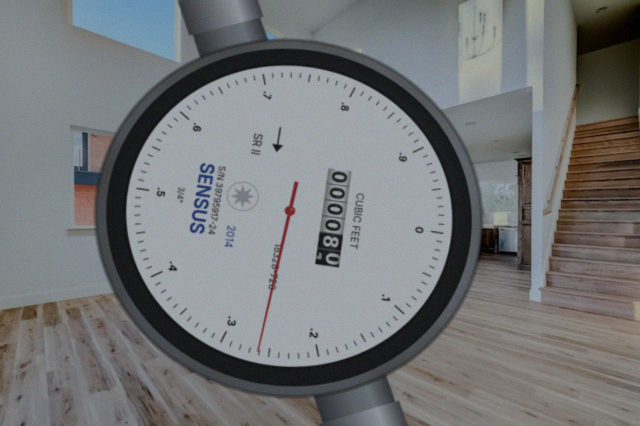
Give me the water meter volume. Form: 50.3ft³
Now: 80.26ft³
